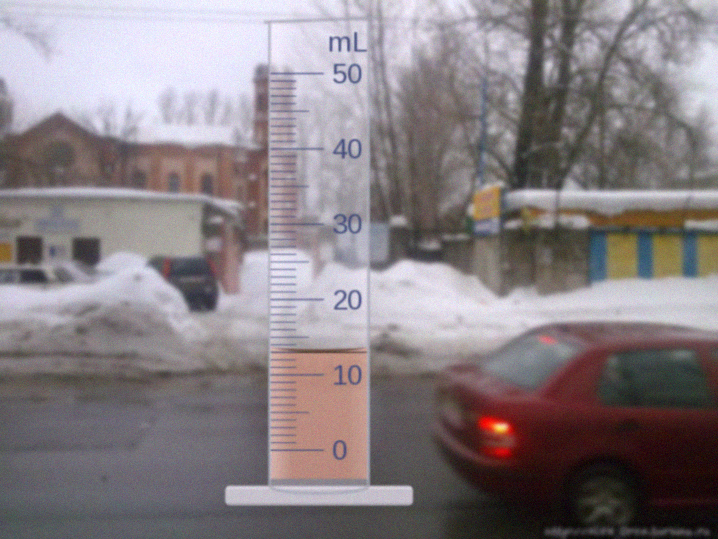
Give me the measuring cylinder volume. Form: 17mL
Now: 13mL
